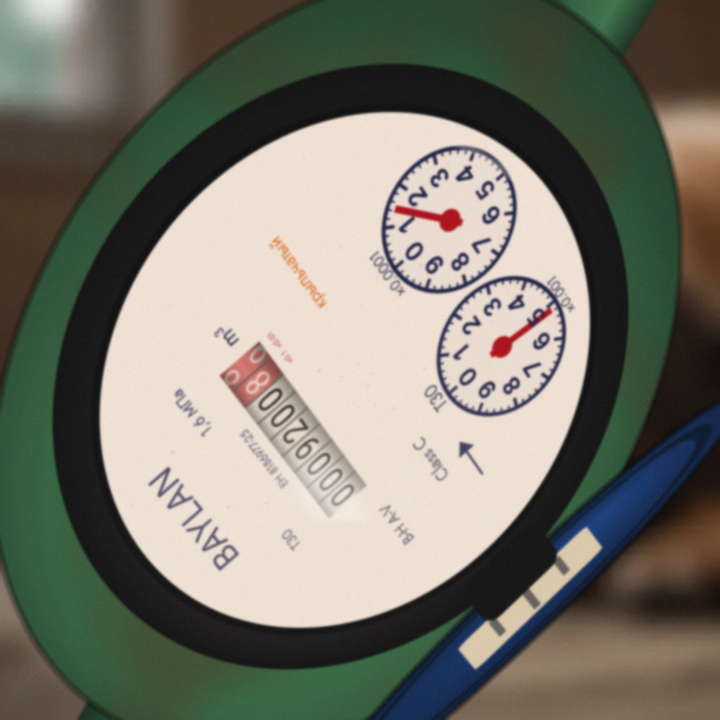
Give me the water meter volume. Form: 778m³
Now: 9200.8851m³
